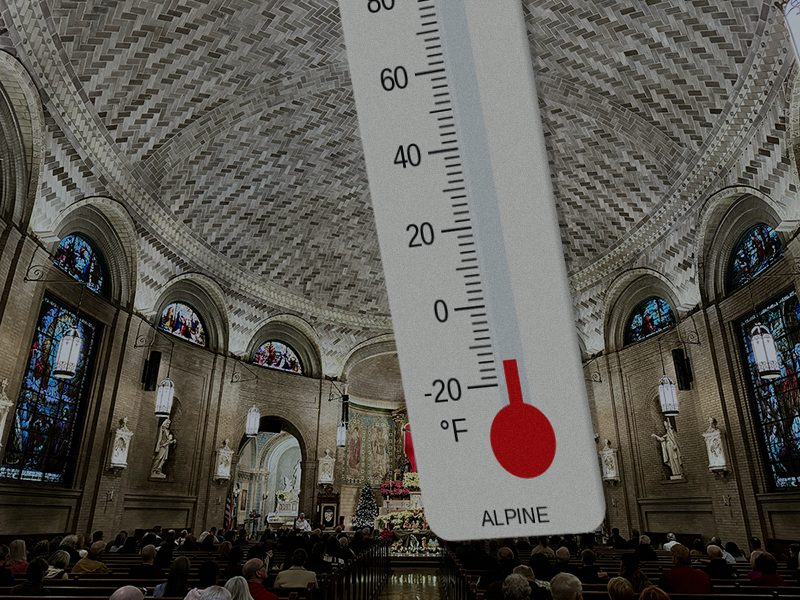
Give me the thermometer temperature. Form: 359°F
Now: -14°F
